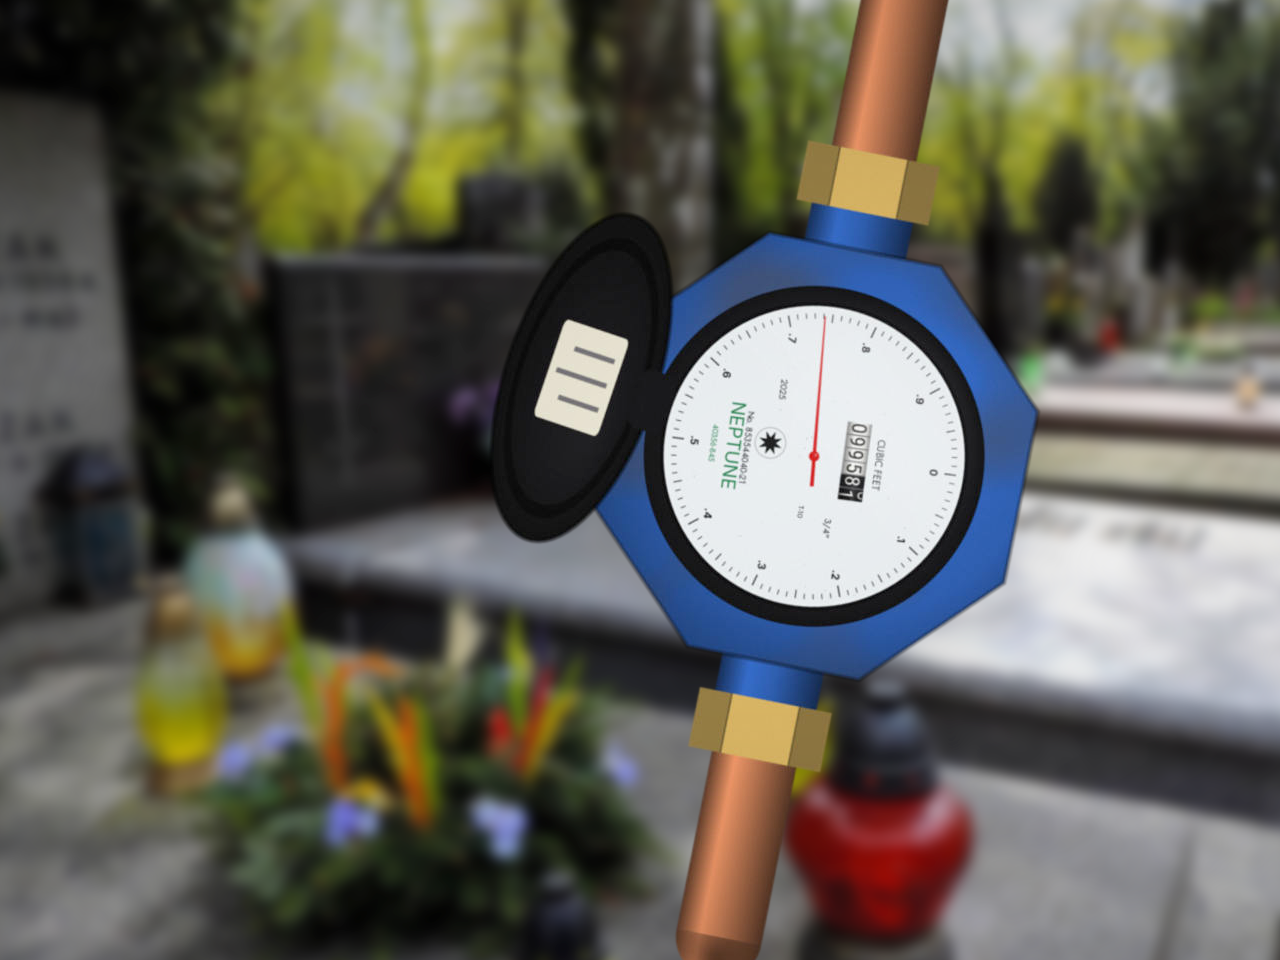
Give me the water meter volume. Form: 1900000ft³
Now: 99580.74ft³
